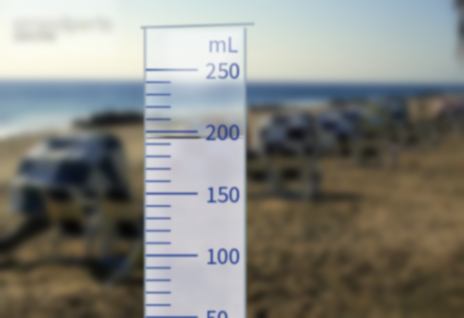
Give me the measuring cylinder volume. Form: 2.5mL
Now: 195mL
